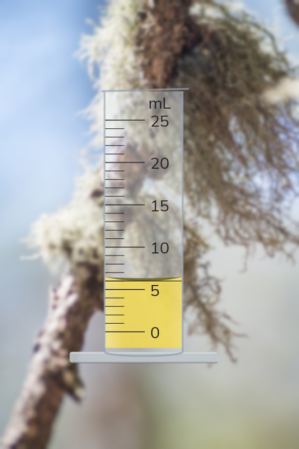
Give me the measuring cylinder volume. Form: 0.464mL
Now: 6mL
